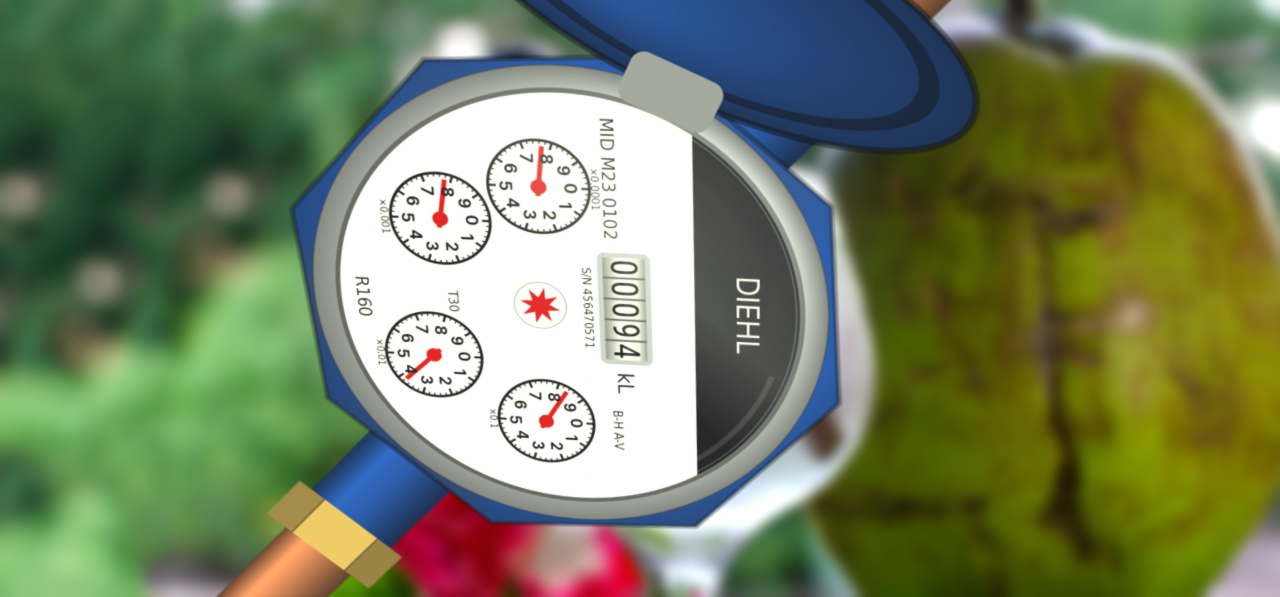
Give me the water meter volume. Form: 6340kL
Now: 94.8377kL
